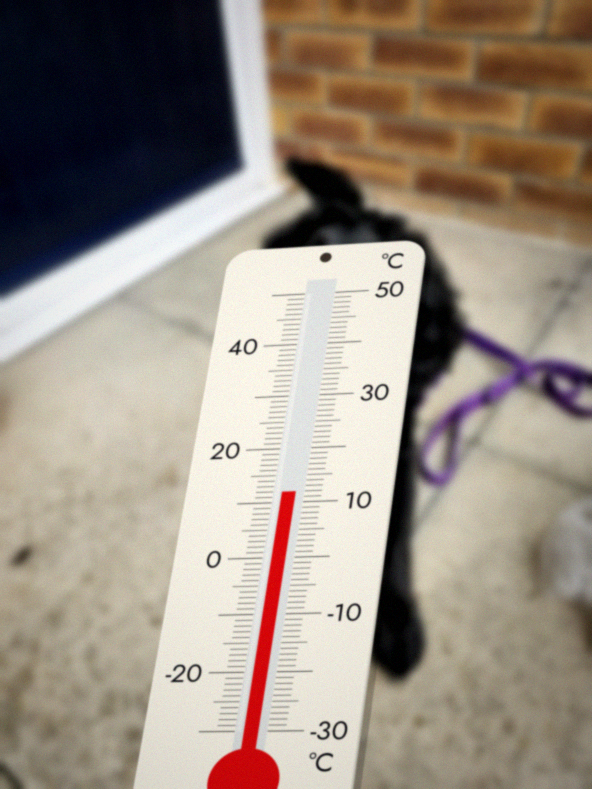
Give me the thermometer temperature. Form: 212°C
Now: 12°C
